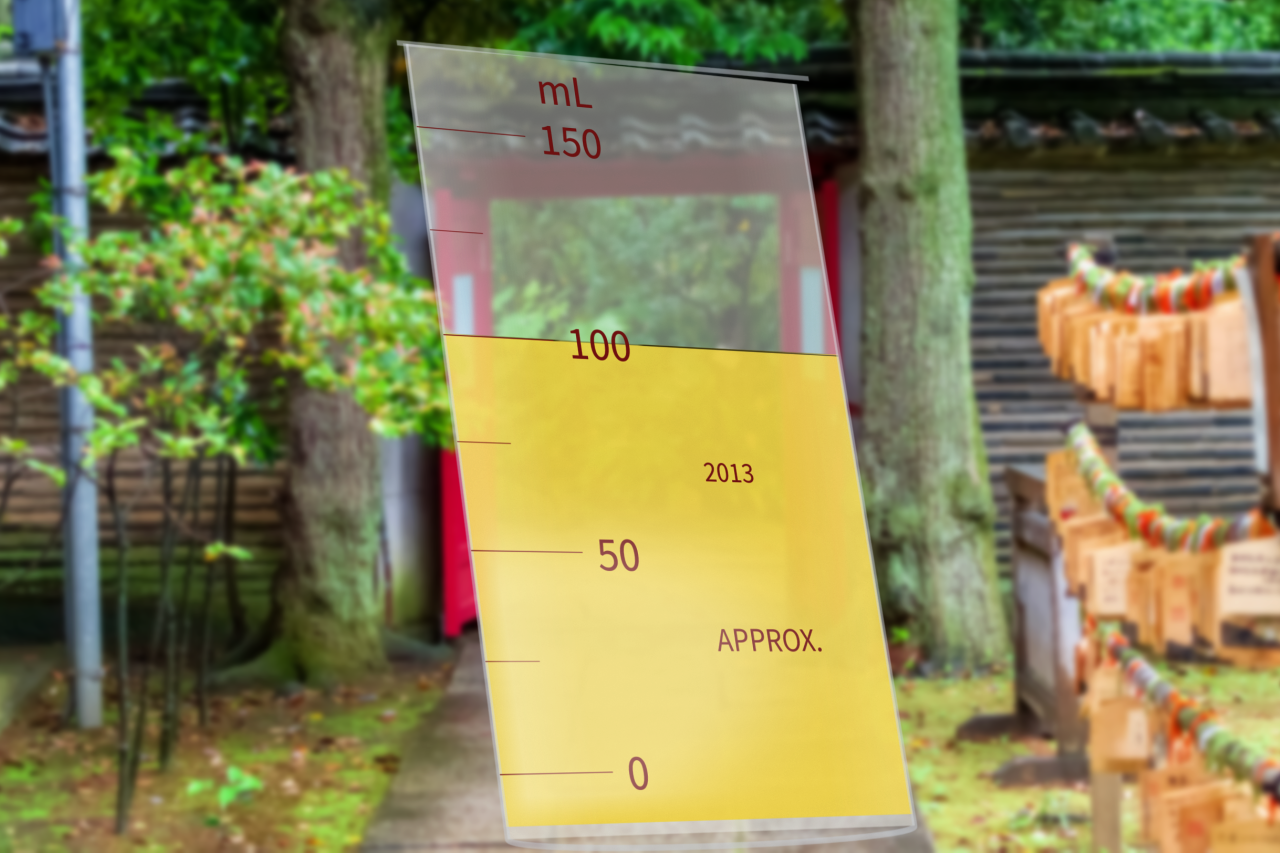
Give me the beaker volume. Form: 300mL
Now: 100mL
